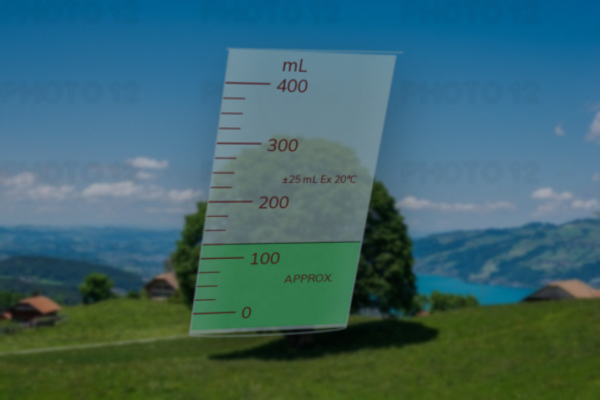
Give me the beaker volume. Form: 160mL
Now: 125mL
